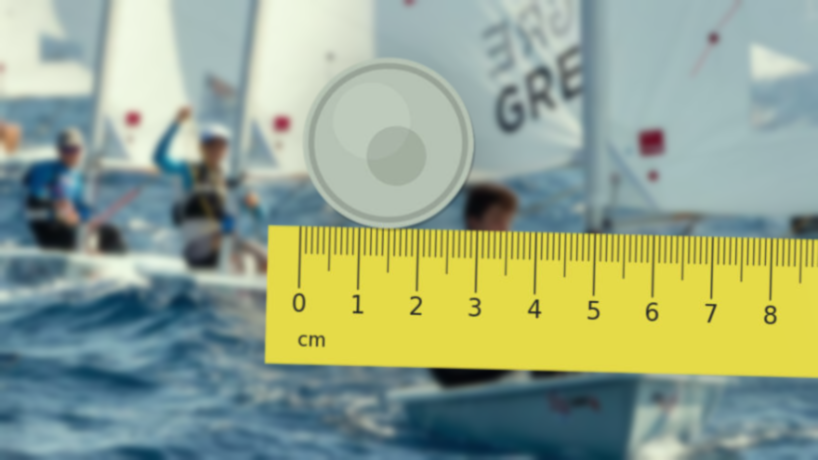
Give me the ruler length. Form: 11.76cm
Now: 2.9cm
